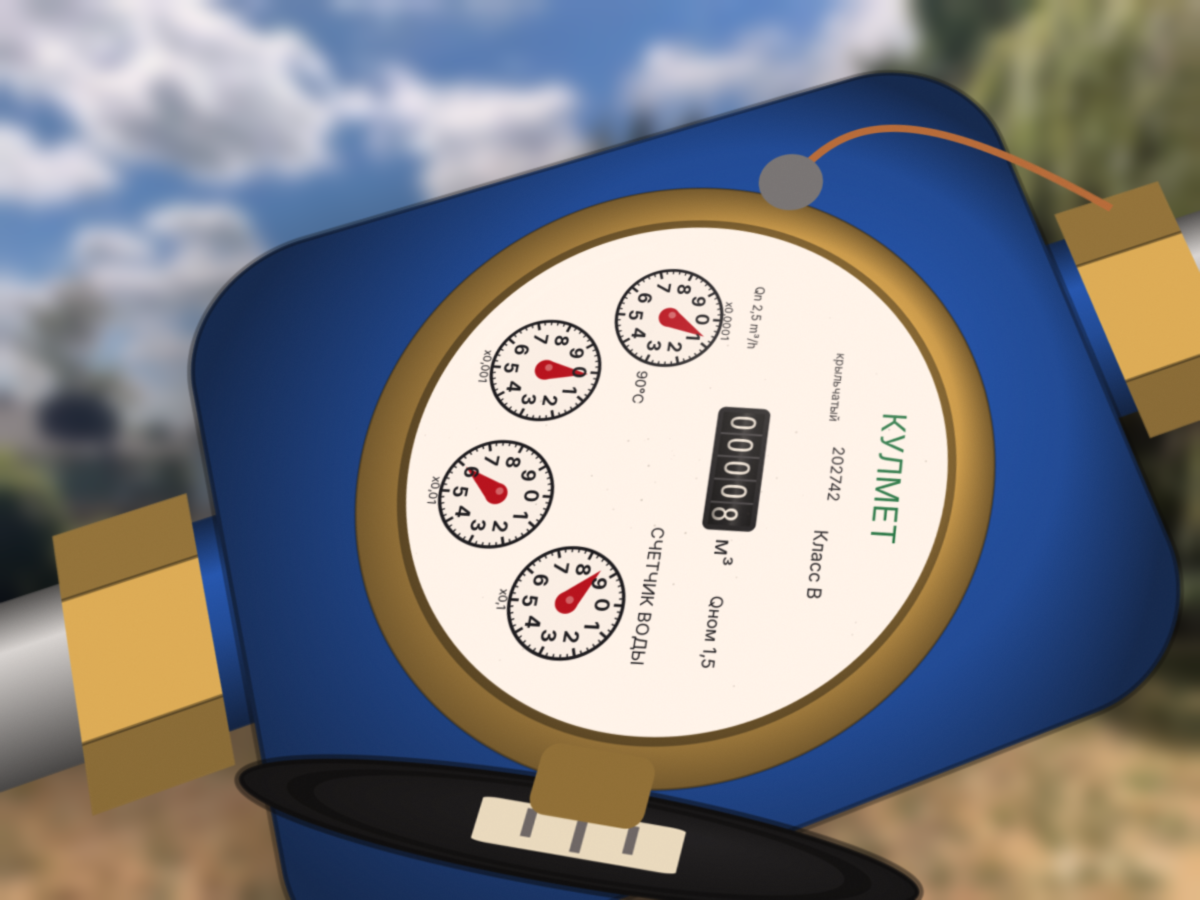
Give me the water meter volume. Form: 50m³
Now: 7.8600m³
